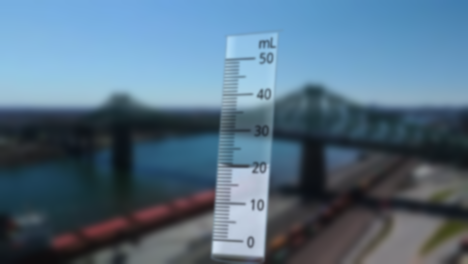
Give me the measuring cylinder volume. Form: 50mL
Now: 20mL
